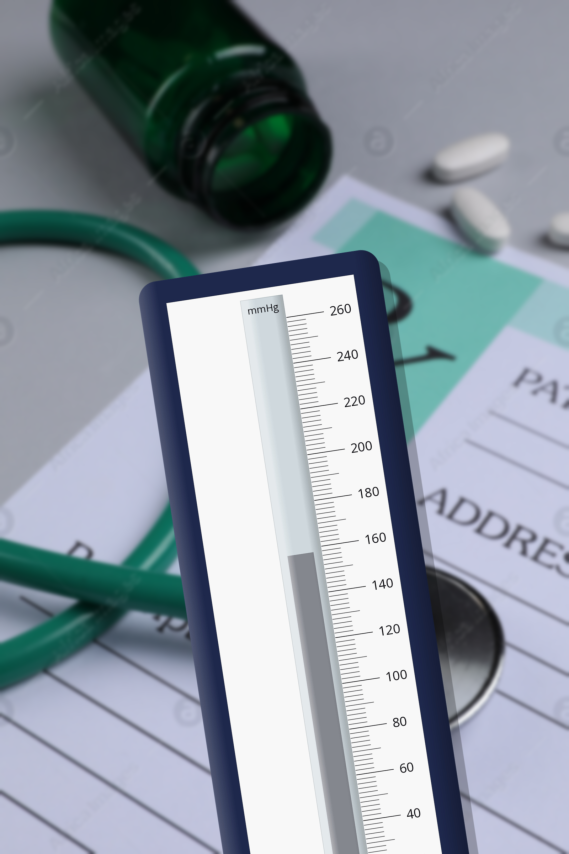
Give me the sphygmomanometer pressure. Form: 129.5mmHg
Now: 158mmHg
